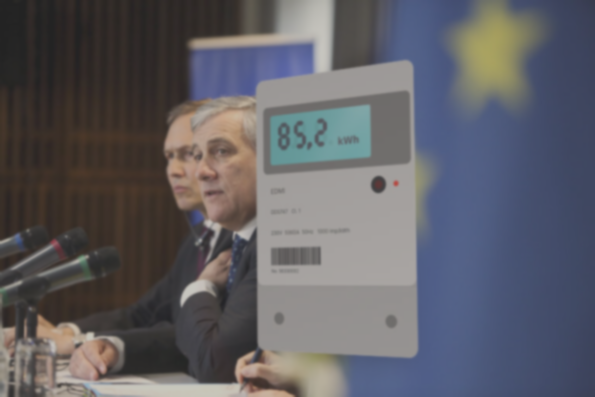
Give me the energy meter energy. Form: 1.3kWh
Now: 85.2kWh
